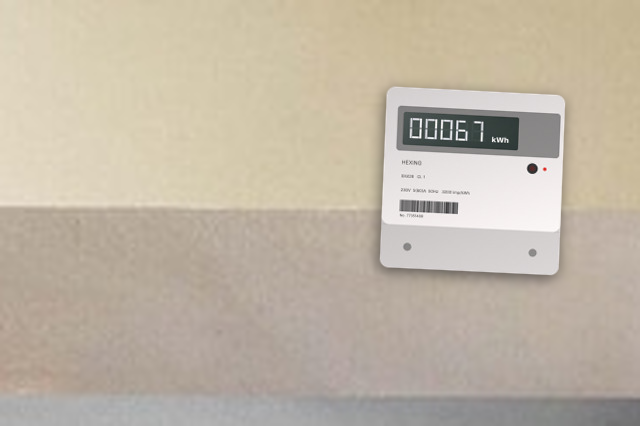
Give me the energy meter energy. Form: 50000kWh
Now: 67kWh
